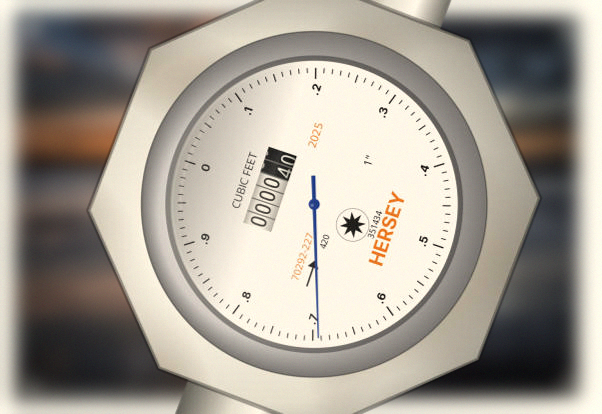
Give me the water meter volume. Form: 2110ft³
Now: 39.69ft³
